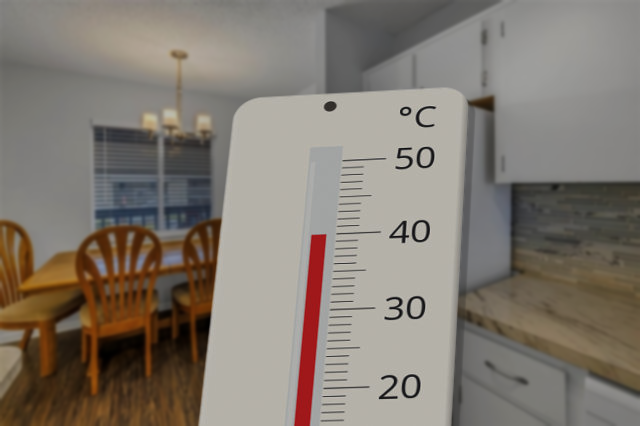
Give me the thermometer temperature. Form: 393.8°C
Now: 40°C
